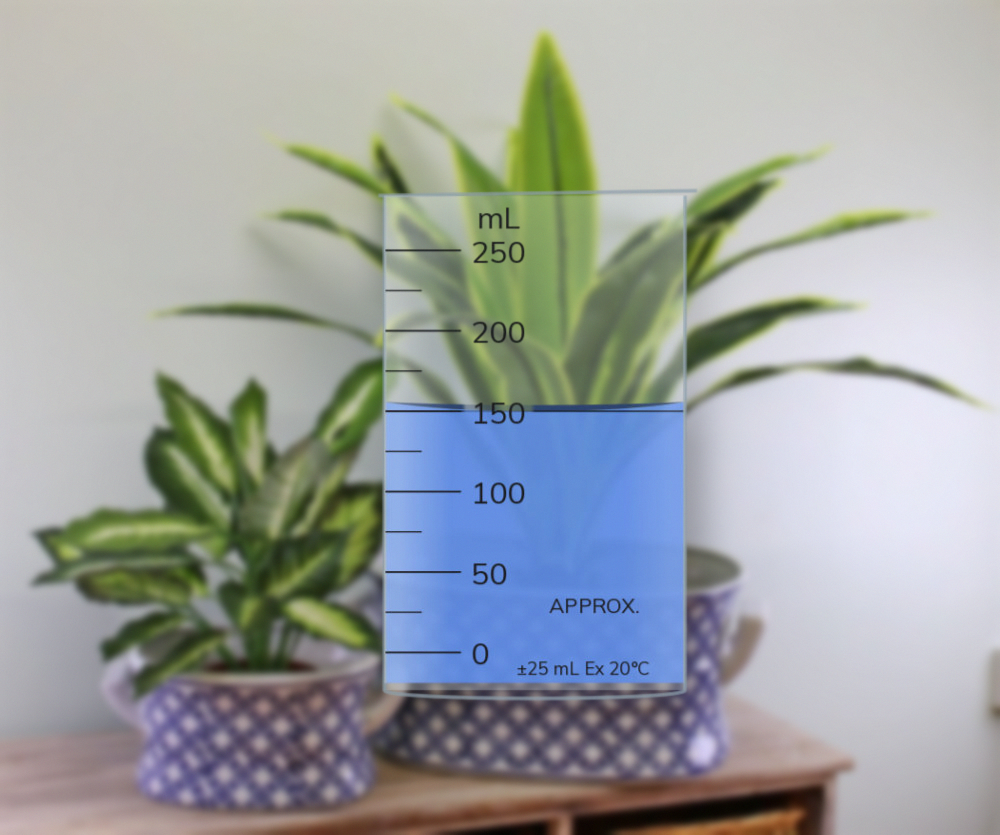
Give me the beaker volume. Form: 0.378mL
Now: 150mL
